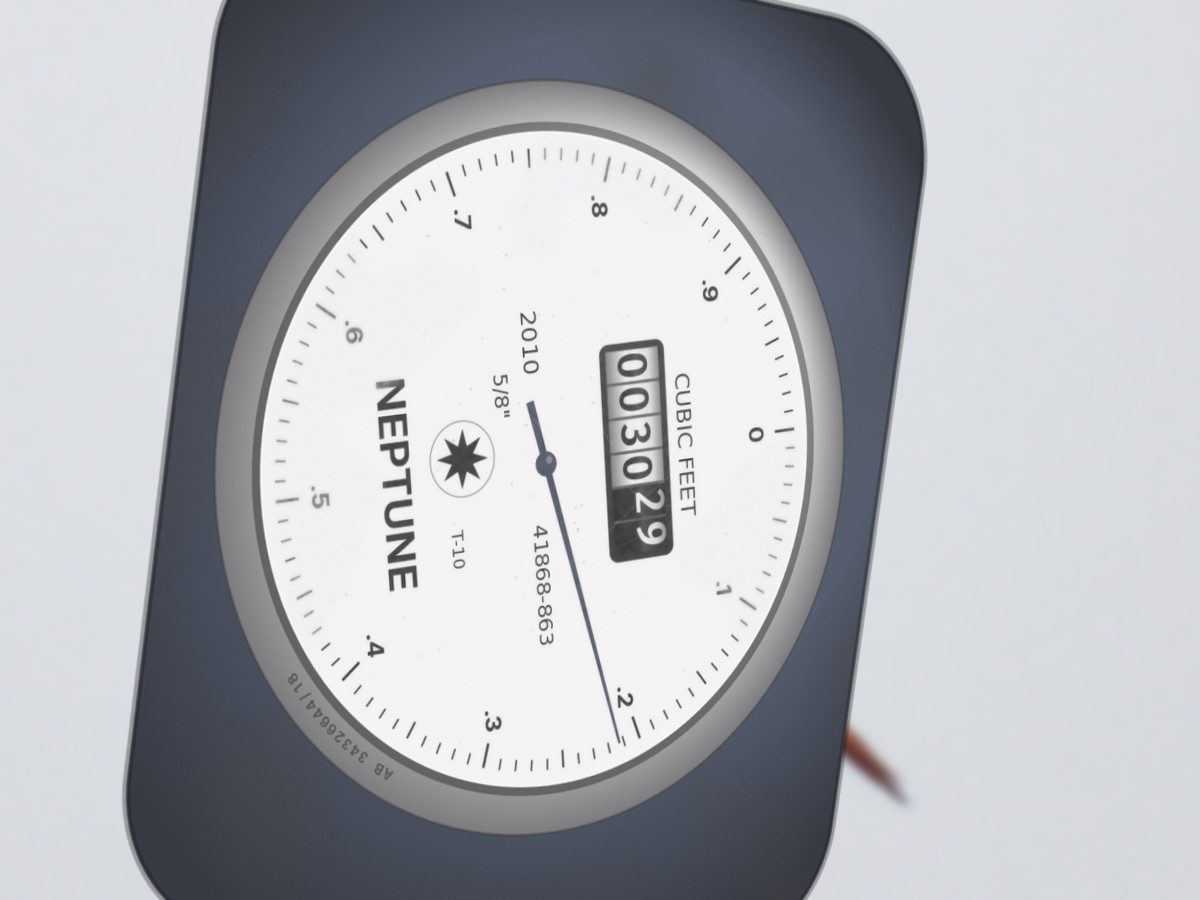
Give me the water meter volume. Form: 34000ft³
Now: 3029.21ft³
